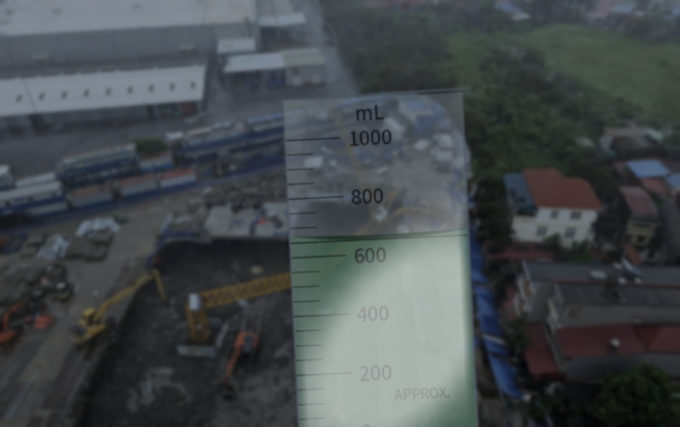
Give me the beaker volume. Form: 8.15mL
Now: 650mL
